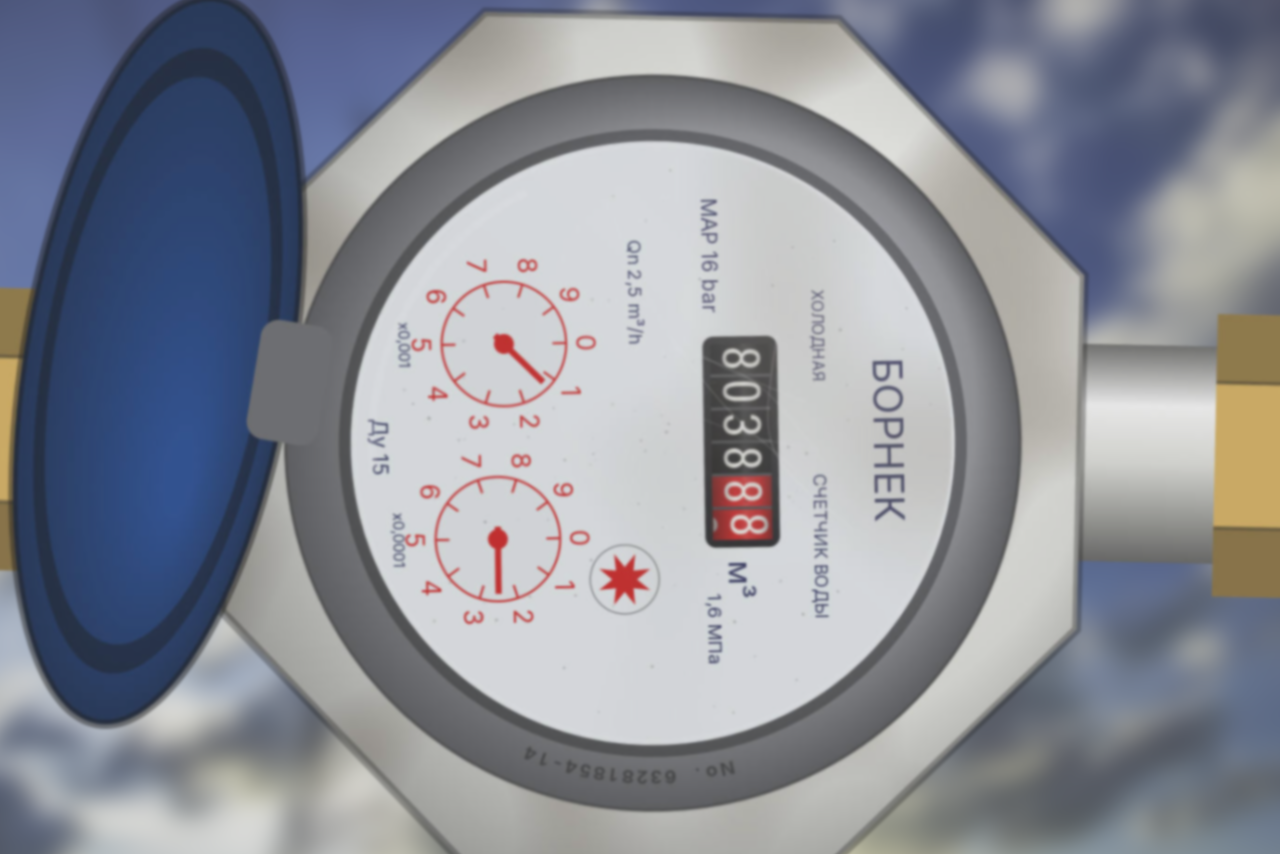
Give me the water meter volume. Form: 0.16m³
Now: 8038.8812m³
